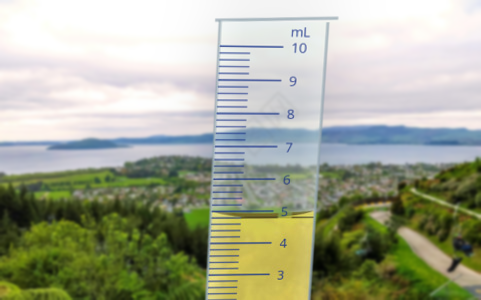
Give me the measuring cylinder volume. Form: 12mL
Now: 4.8mL
